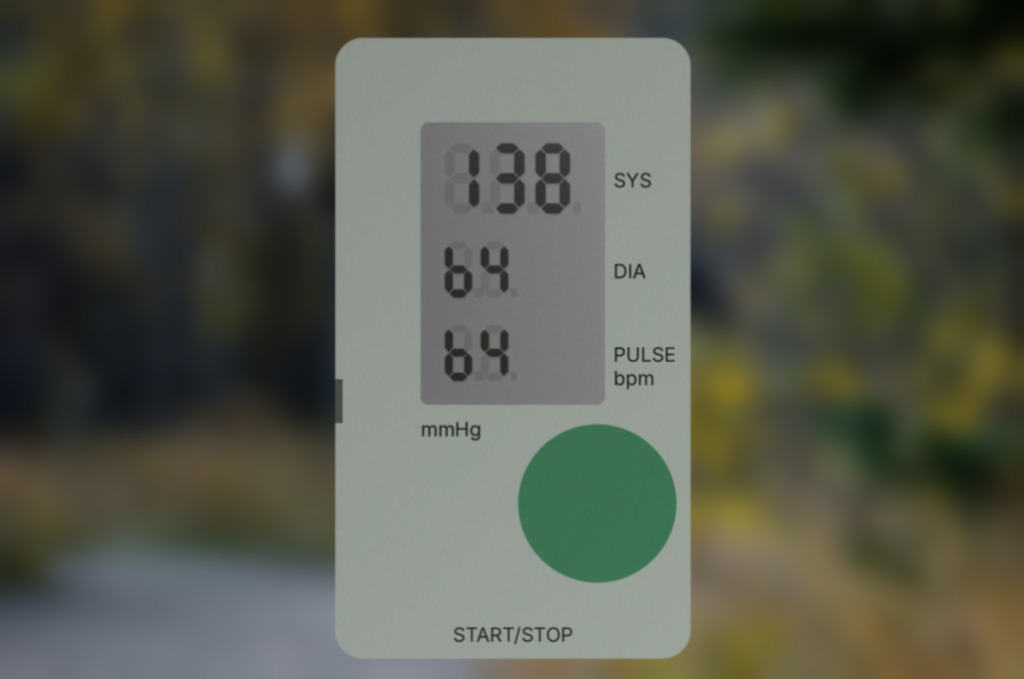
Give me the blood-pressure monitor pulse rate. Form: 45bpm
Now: 64bpm
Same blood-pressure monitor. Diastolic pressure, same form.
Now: 64mmHg
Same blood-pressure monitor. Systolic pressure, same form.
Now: 138mmHg
